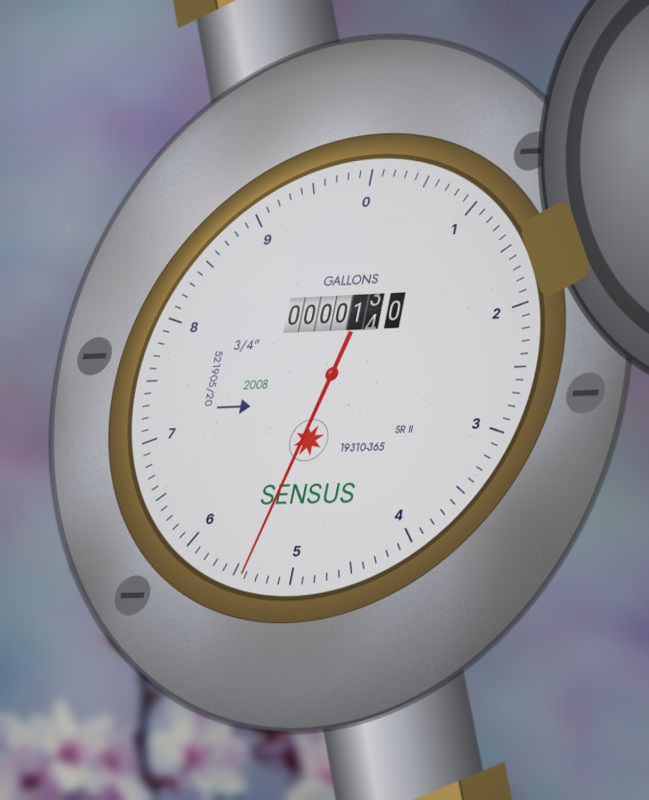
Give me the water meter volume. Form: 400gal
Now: 135.4gal
